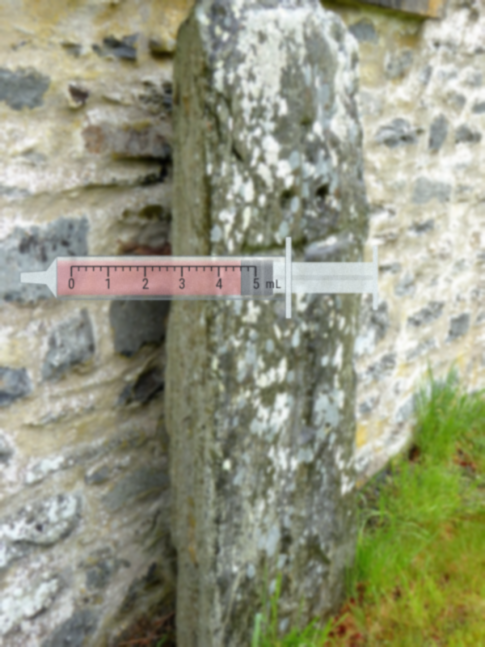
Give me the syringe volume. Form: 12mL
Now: 4.6mL
